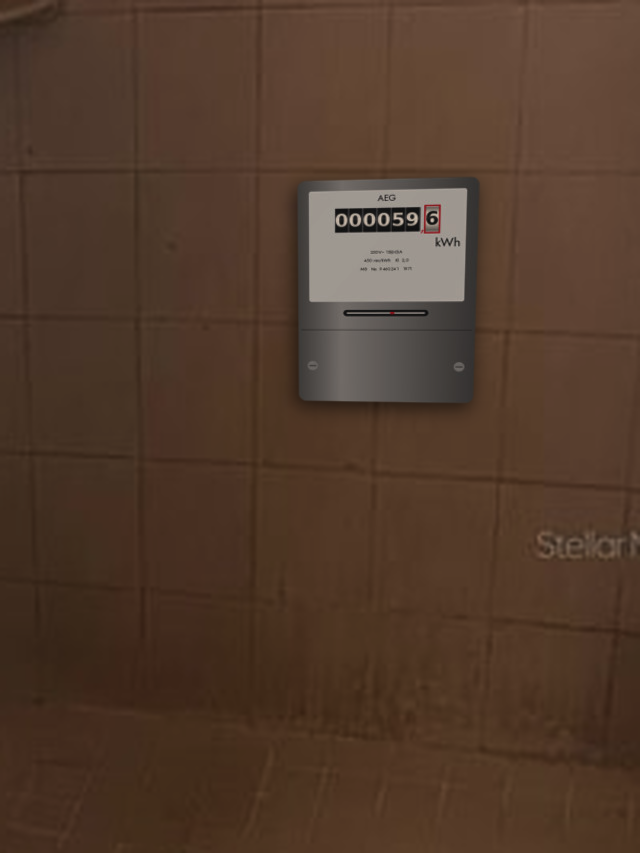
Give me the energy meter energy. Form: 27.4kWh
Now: 59.6kWh
